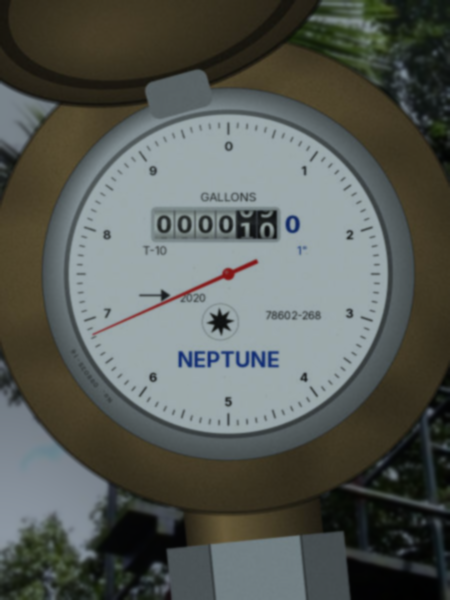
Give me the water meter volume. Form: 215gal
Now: 96.8gal
